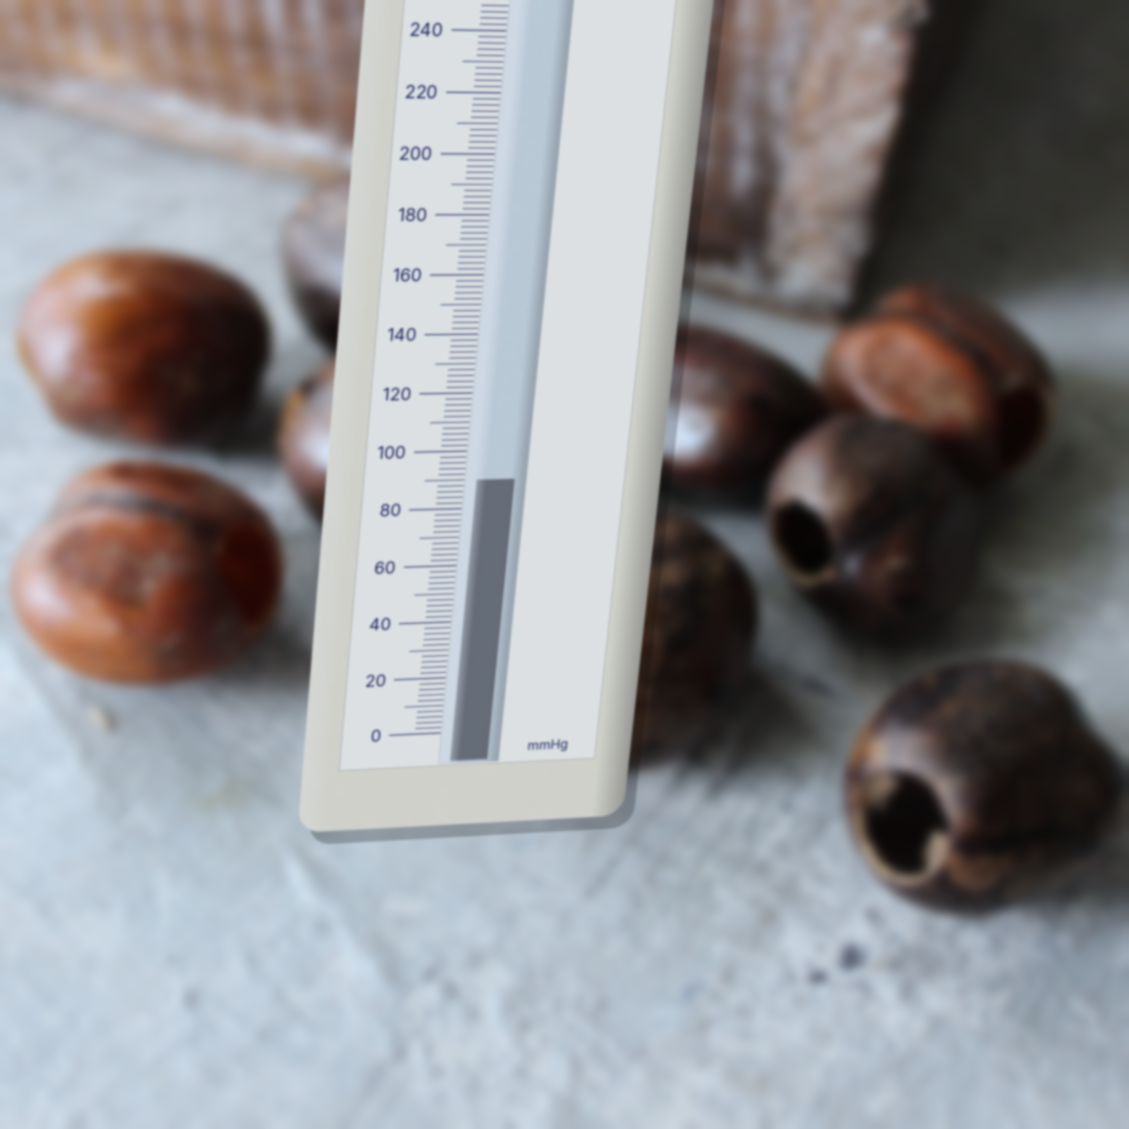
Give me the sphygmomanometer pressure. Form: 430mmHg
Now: 90mmHg
